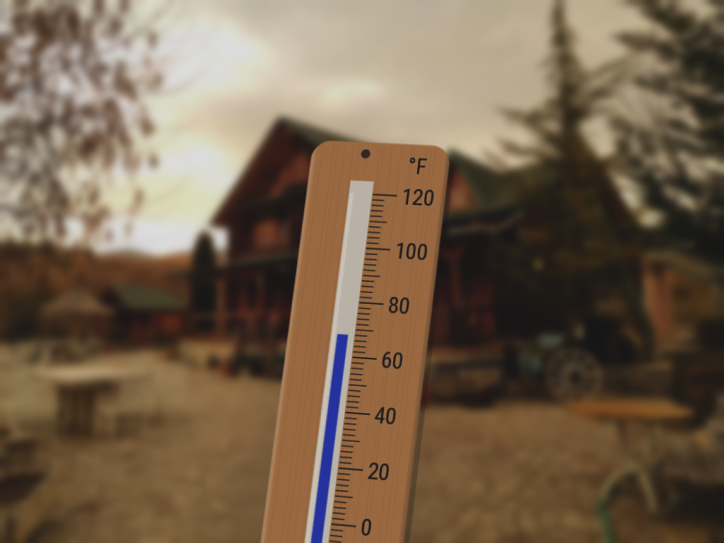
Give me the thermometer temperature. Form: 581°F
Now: 68°F
